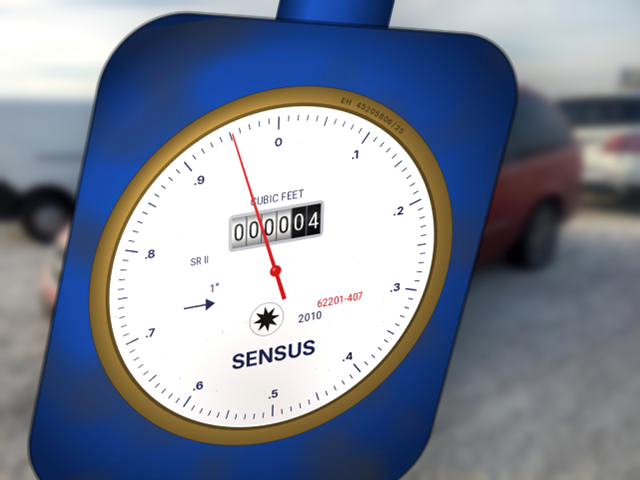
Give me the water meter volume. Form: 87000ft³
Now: 3.95ft³
